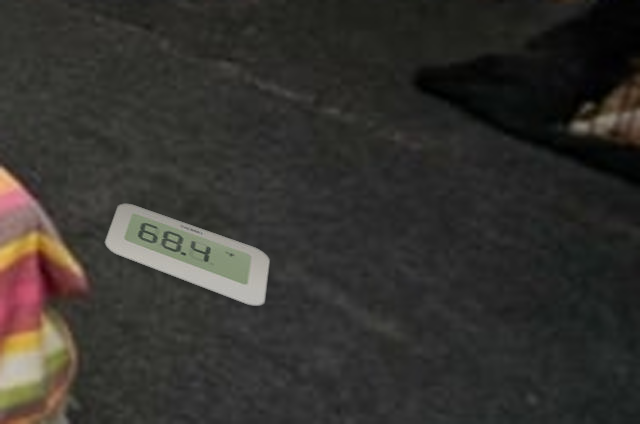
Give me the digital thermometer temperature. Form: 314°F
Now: 68.4°F
